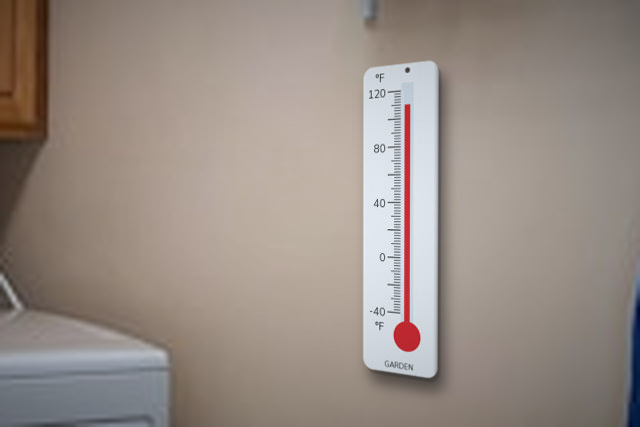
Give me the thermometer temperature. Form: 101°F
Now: 110°F
